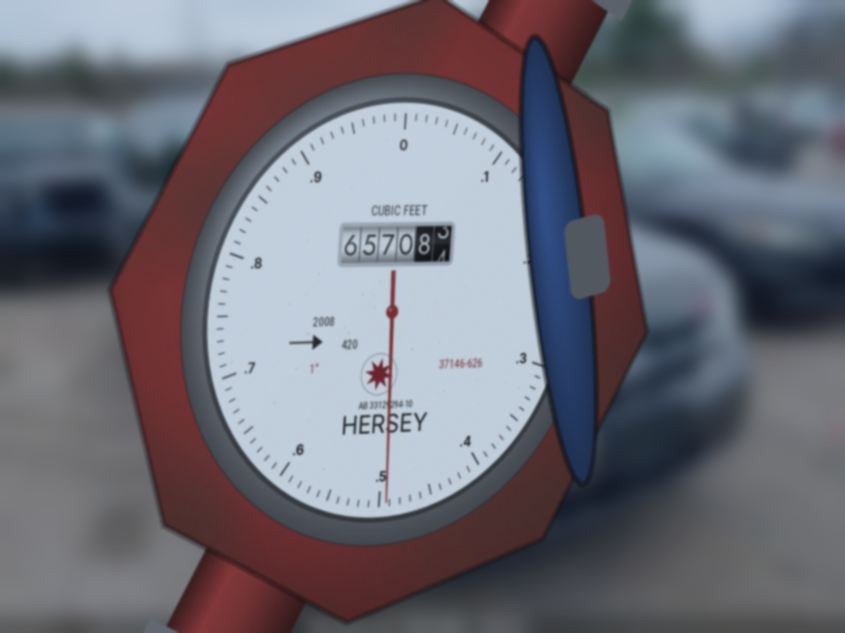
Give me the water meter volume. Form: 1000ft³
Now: 657083.49ft³
